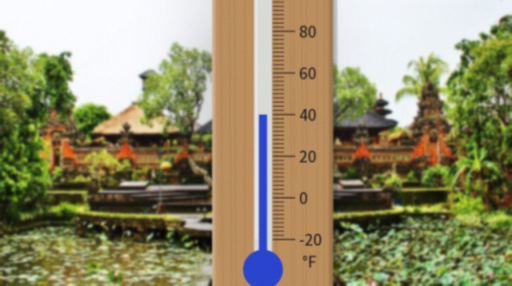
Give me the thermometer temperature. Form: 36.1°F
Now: 40°F
